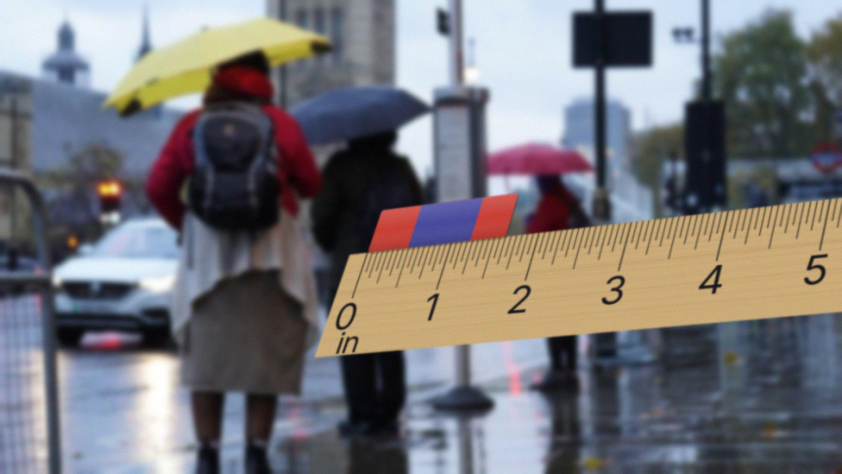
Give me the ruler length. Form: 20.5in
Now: 1.625in
